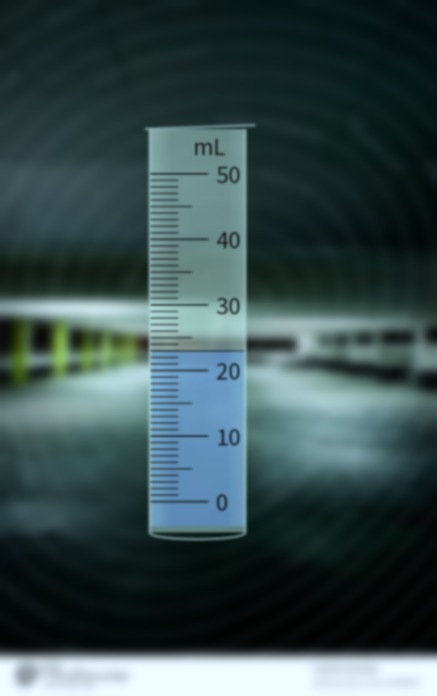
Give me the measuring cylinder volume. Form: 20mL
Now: 23mL
